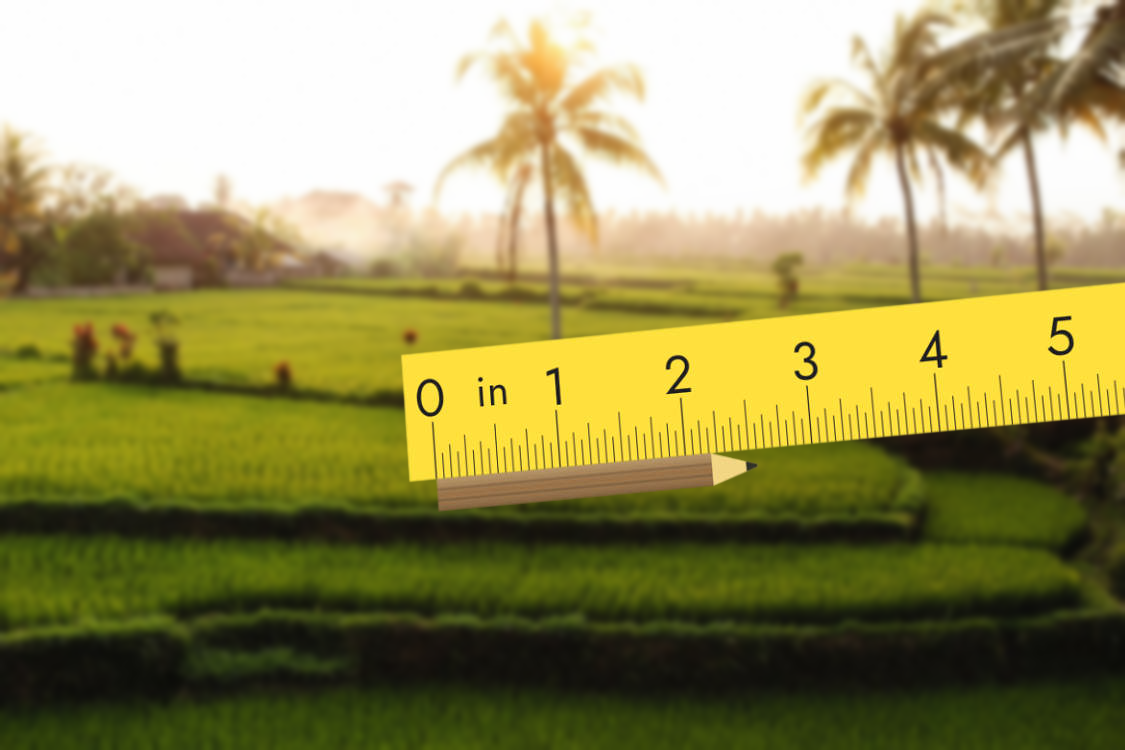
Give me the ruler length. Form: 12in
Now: 2.5625in
